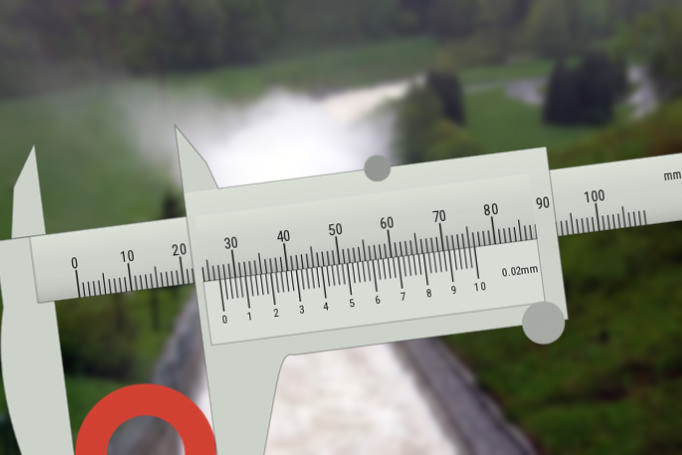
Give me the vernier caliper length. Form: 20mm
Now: 27.0mm
